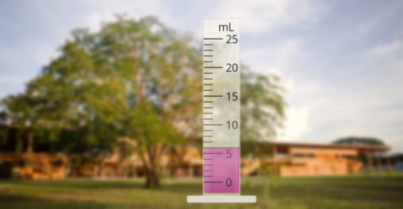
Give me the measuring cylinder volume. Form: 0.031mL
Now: 6mL
